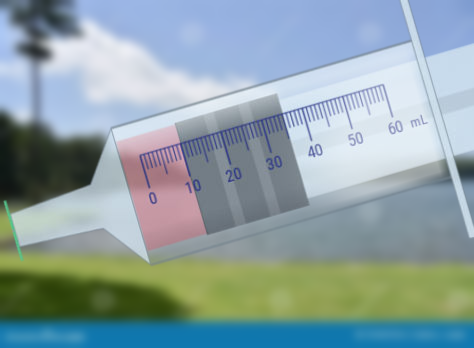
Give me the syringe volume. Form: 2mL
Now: 10mL
